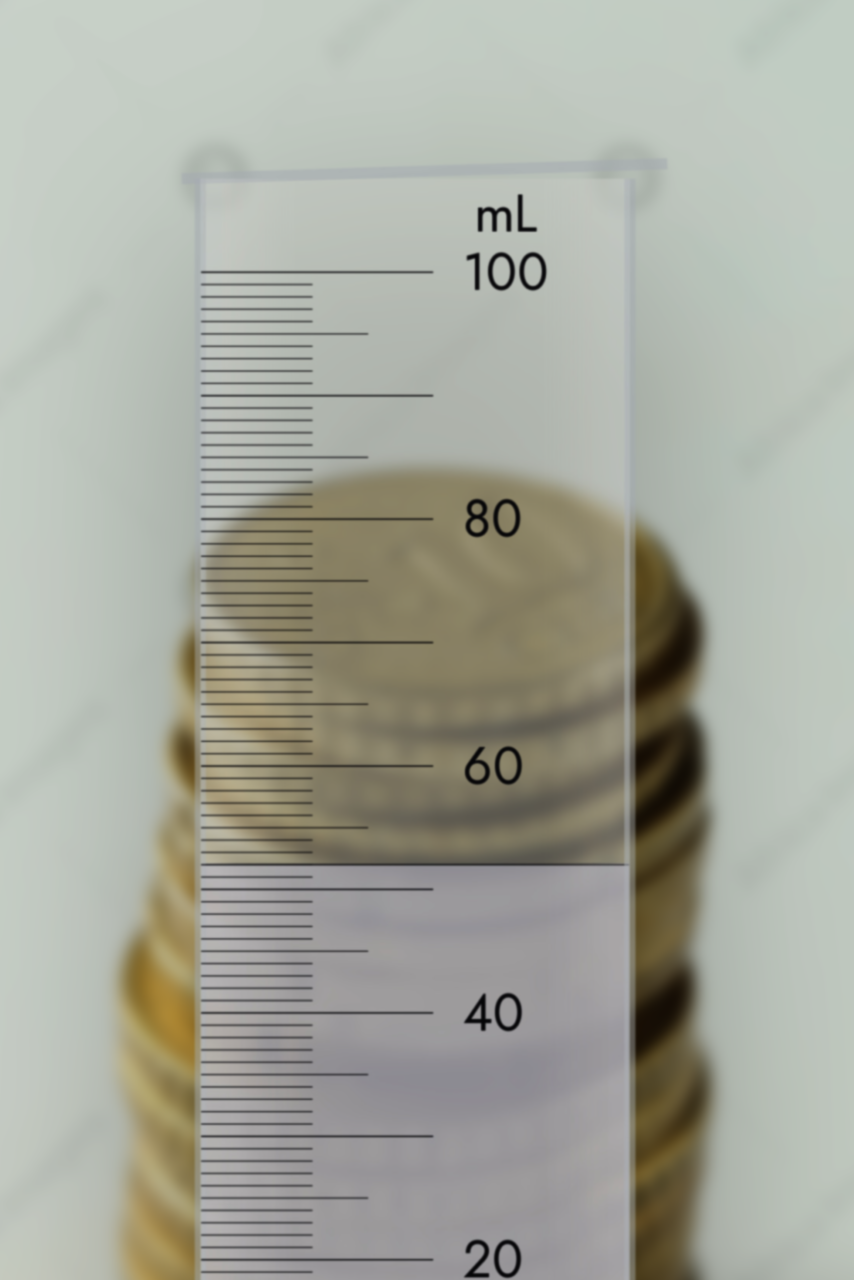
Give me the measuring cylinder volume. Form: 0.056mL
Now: 52mL
